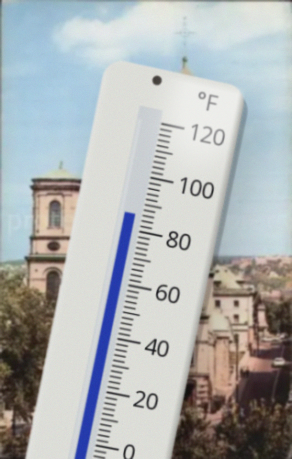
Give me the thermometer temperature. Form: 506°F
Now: 86°F
